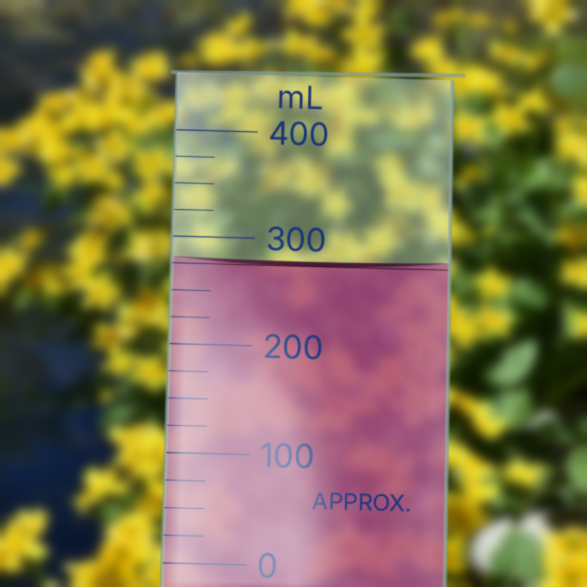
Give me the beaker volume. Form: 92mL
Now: 275mL
